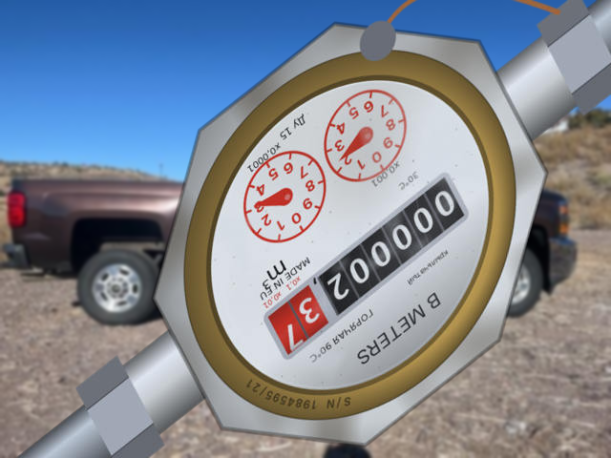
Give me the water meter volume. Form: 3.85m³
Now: 2.3723m³
